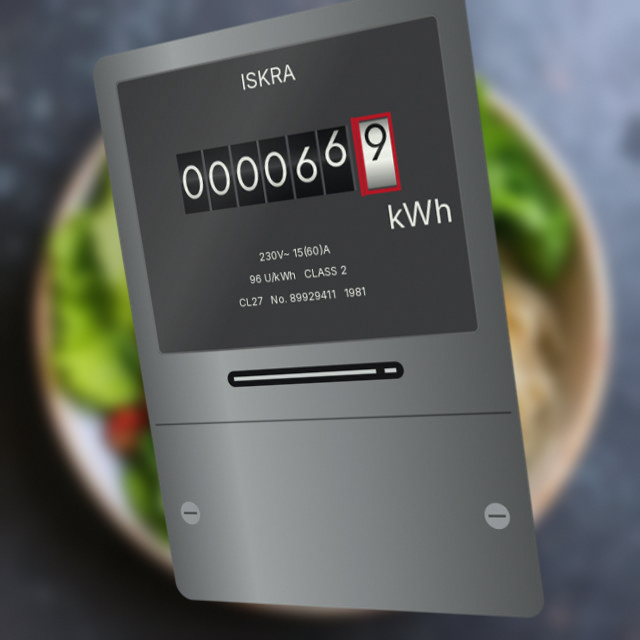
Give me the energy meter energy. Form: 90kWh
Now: 66.9kWh
